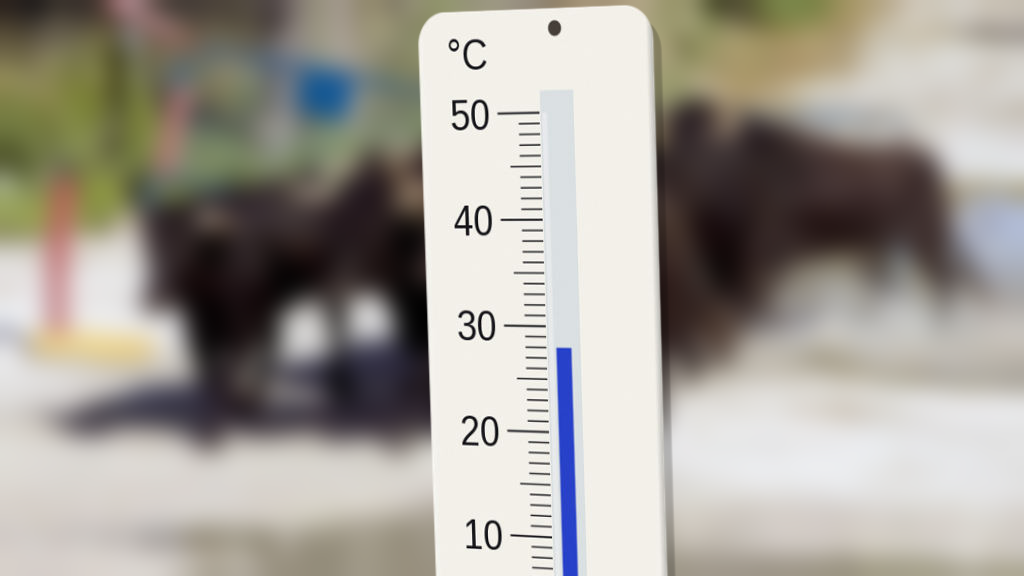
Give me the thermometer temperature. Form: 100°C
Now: 28°C
